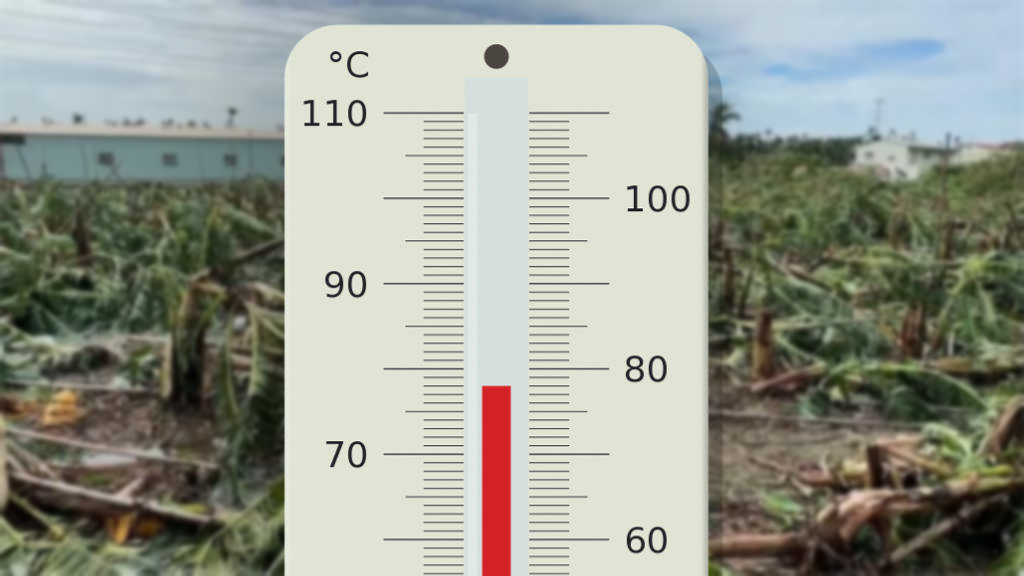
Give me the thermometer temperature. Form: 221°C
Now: 78°C
